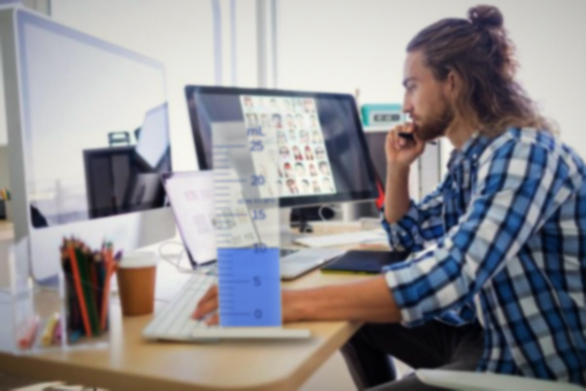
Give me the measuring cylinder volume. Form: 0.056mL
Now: 10mL
